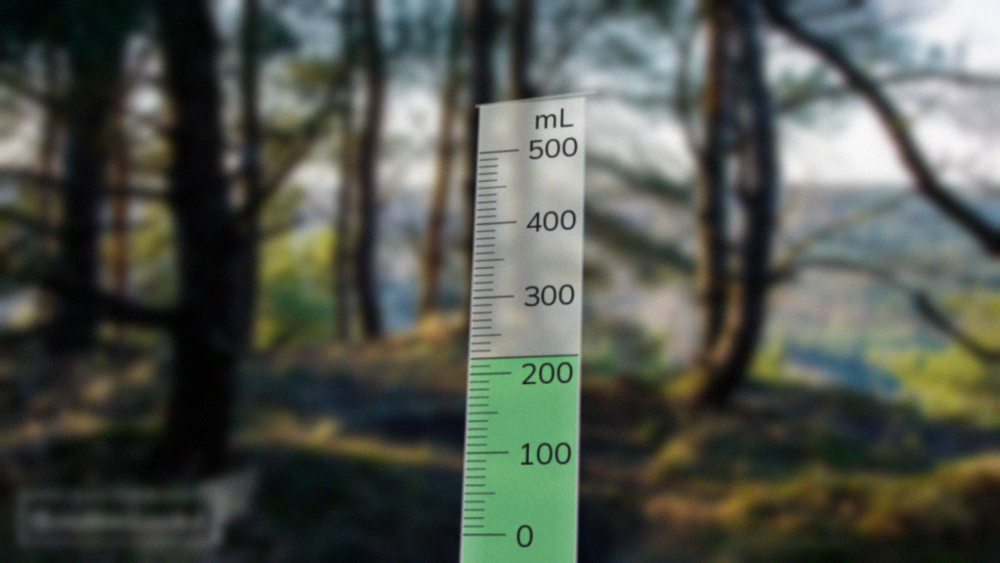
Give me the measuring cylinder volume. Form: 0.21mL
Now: 220mL
